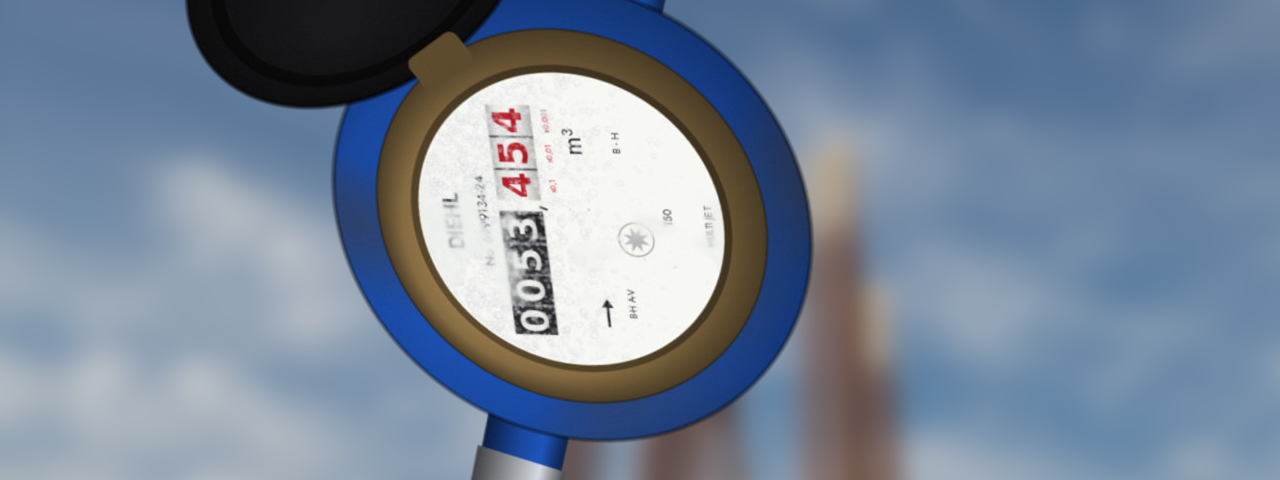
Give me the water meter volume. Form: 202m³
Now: 53.454m³
